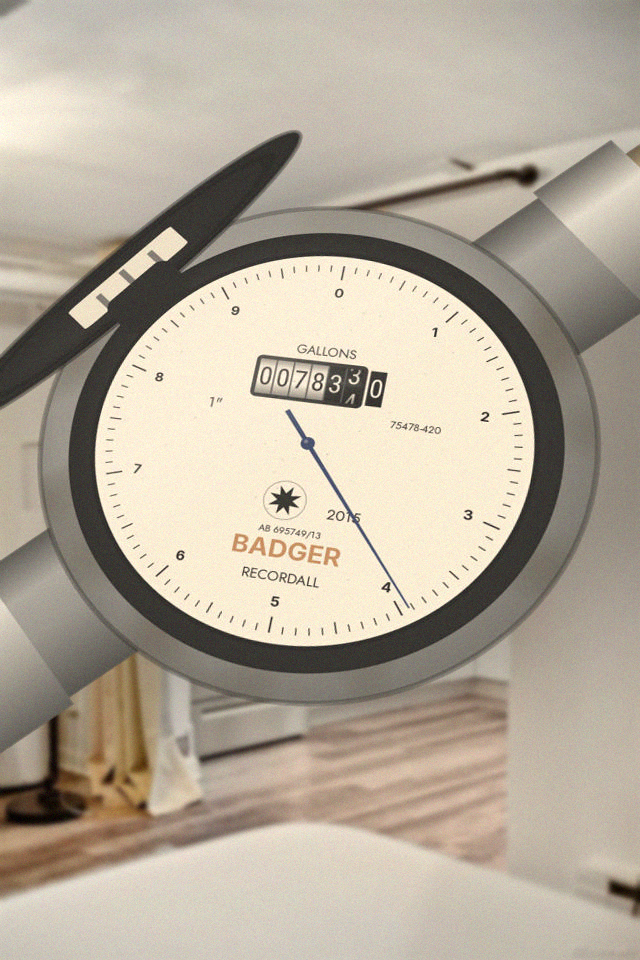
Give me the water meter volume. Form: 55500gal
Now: 78333.9gal
